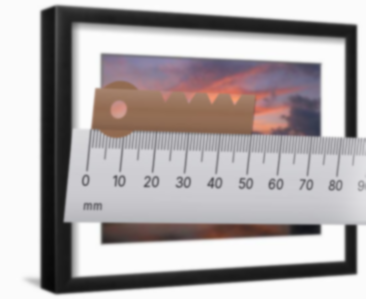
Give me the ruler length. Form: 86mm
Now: 50mm
